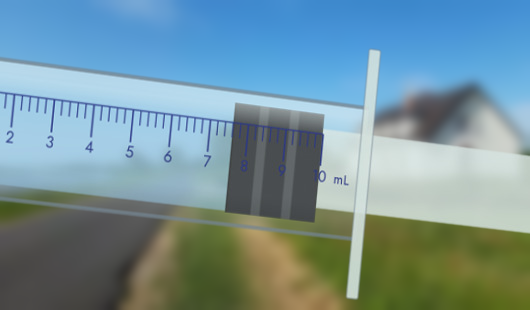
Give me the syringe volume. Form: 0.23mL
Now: 7.6mL
